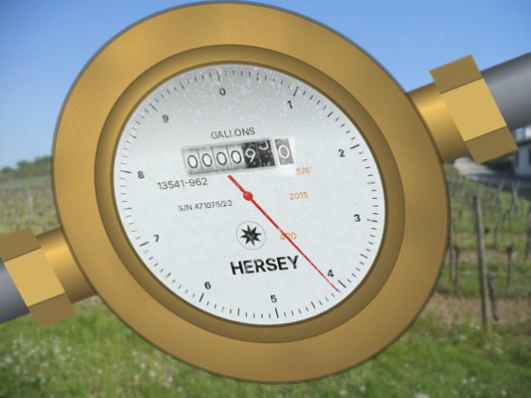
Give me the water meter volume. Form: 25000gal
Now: 954.1gal
